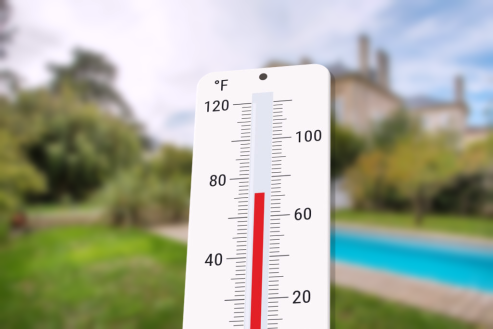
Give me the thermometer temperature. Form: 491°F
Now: 72°F
